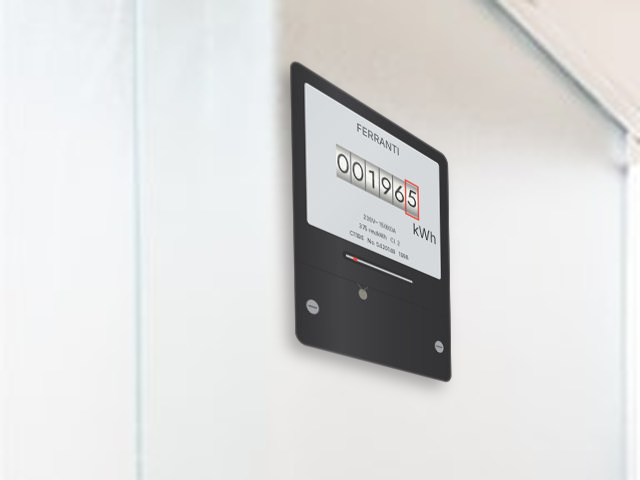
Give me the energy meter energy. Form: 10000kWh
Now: 196.5kWh
